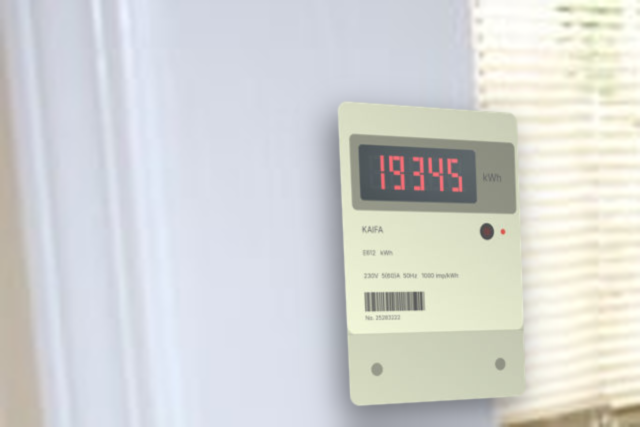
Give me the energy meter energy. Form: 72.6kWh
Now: 19345kWh
